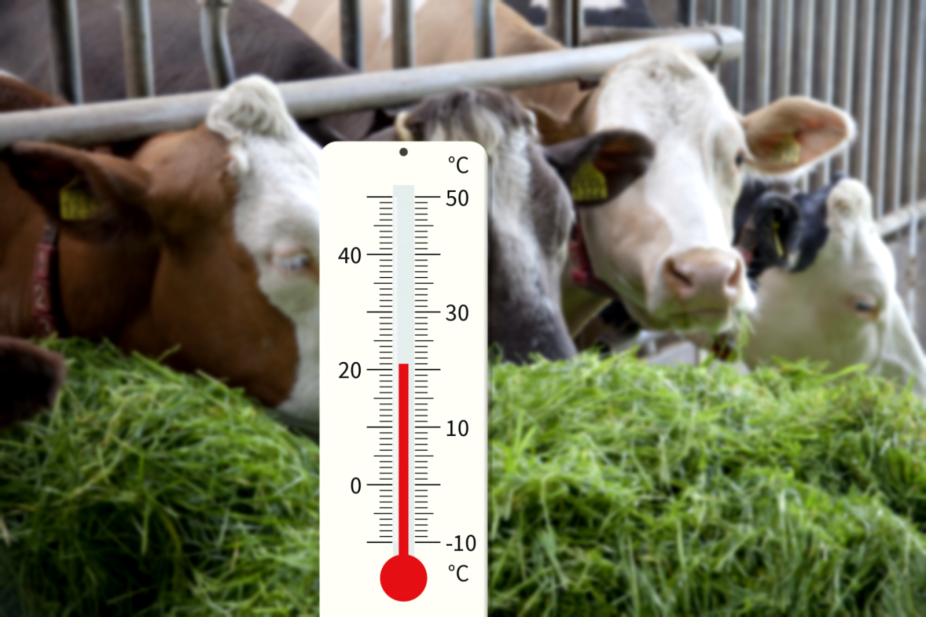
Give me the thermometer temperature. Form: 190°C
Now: 21°C
